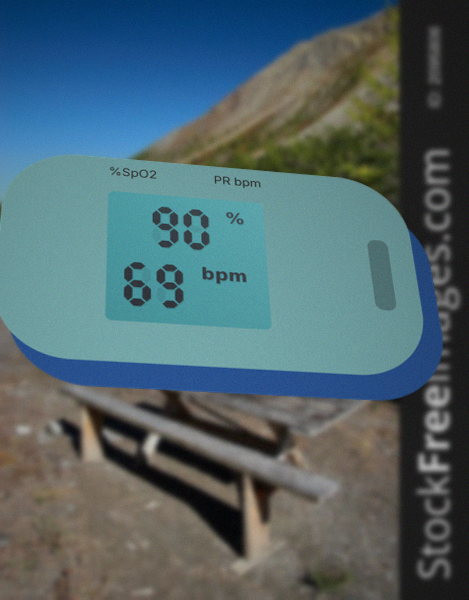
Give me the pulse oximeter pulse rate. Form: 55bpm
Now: 69bpm
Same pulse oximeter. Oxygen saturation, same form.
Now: 90%
